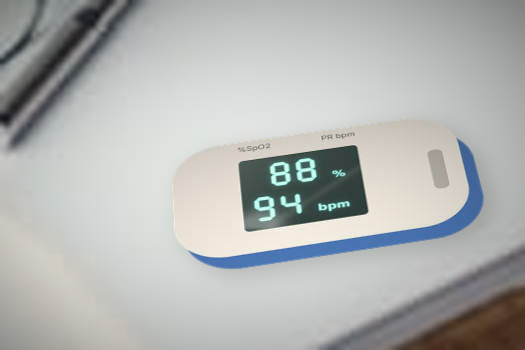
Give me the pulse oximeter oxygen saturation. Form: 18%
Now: 88%
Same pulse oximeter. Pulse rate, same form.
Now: 94bpm
